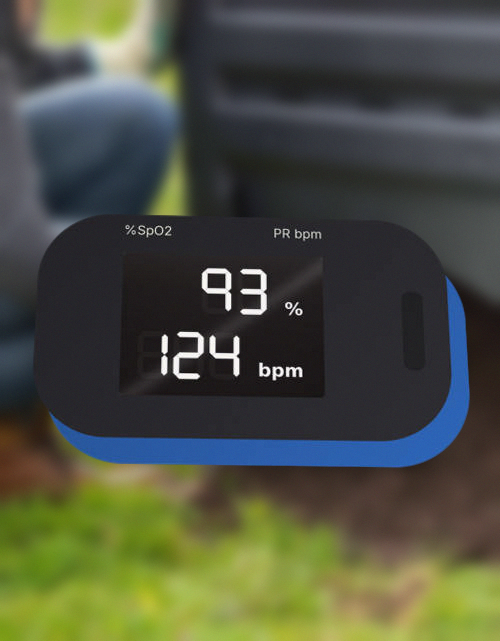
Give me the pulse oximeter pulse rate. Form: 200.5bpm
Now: 124bpm
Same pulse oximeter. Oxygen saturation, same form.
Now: 93%
